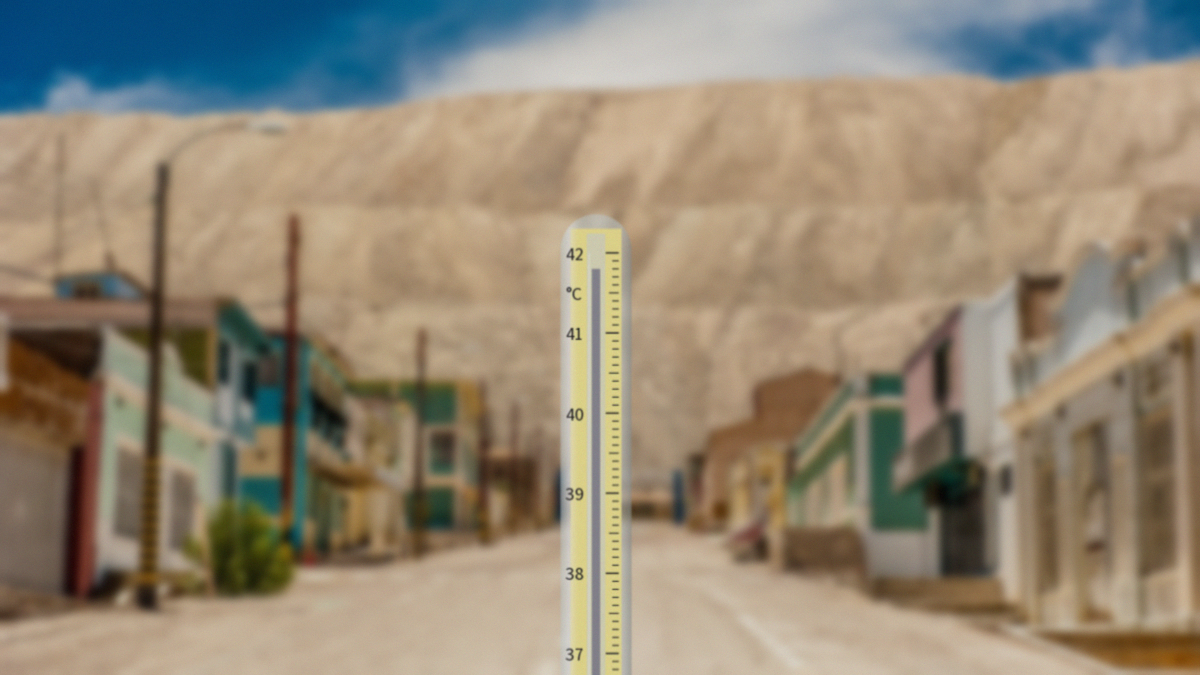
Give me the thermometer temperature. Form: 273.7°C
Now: 41.8°C
